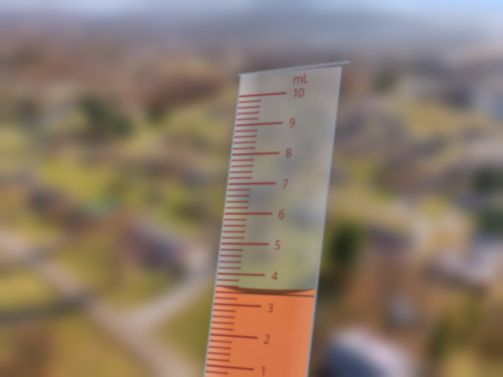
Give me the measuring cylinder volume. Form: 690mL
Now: 3.4mL
